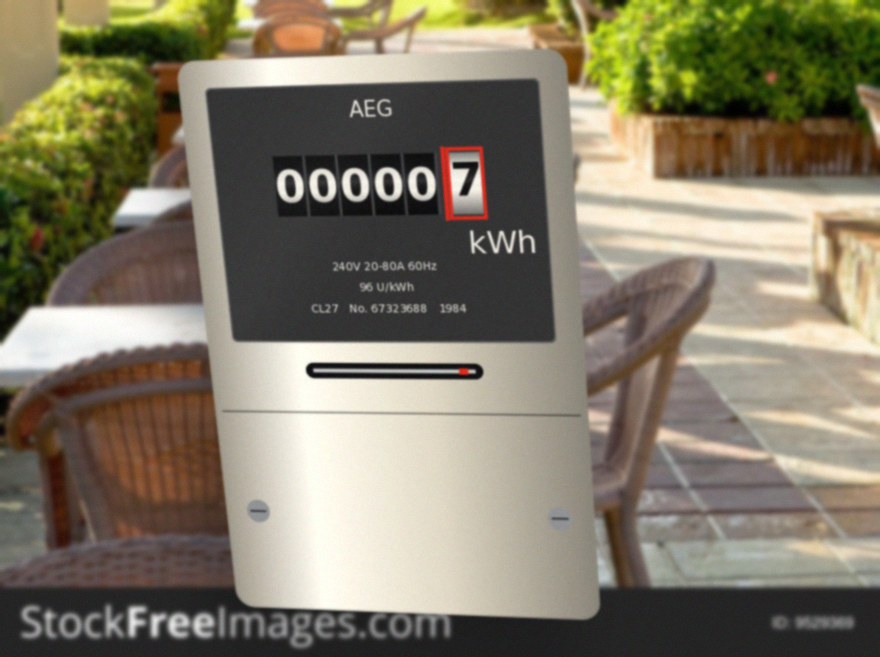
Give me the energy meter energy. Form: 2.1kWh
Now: 0.7kWh
